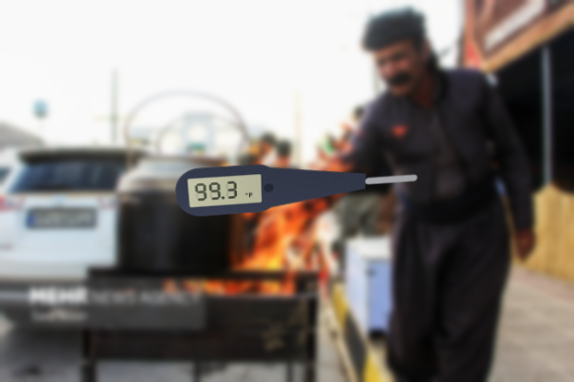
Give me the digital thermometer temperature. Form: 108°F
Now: 99.3°F
